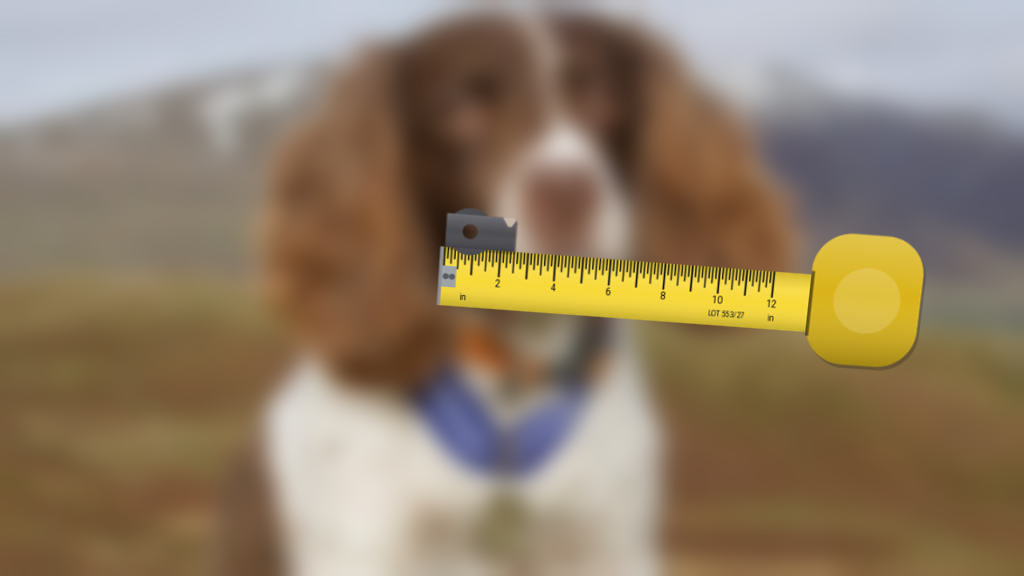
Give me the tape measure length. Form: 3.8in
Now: 2.5in
